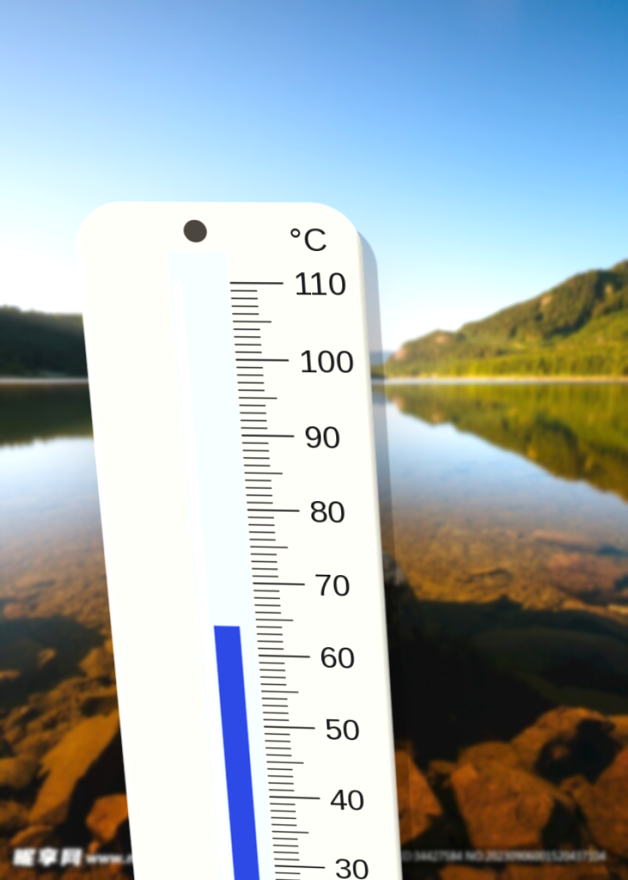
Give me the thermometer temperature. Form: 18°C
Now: 64°C
